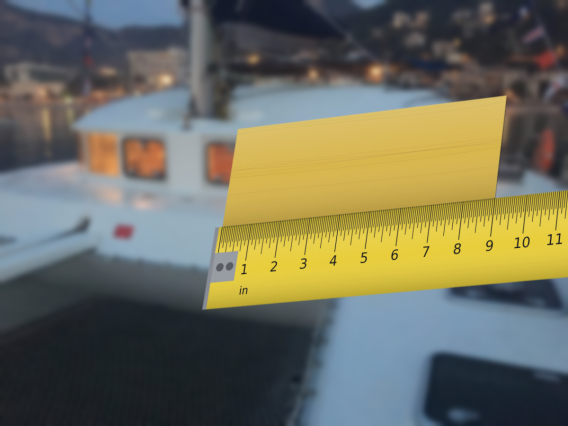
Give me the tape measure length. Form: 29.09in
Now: 9in
